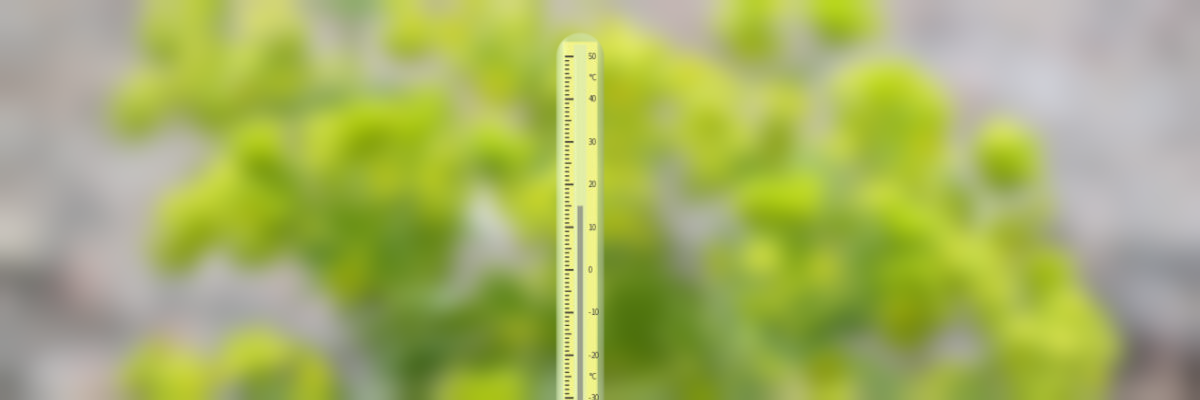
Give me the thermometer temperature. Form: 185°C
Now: 15°C
